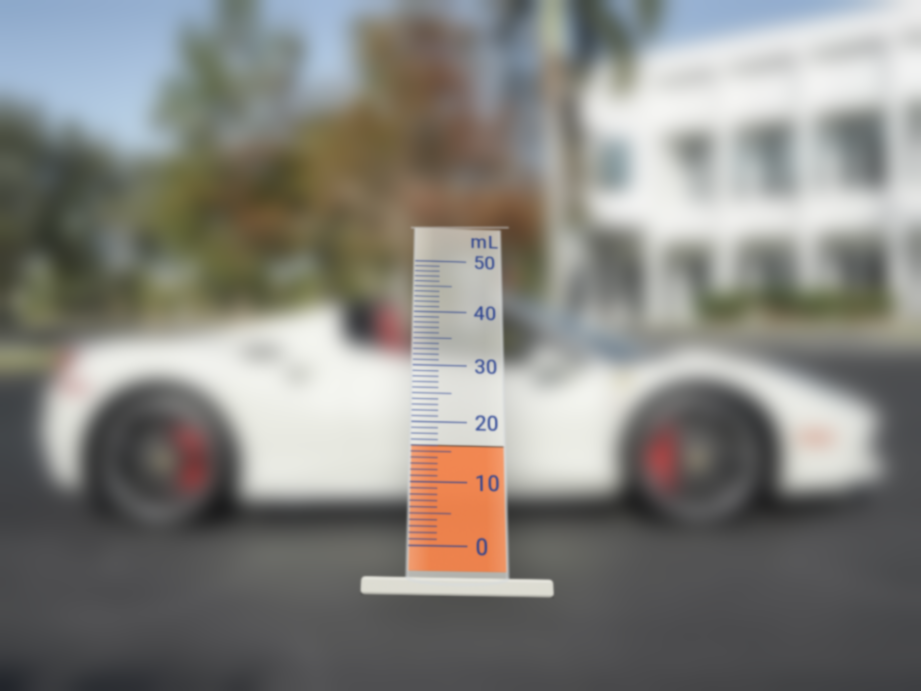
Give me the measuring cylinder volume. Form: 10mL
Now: 16mL
